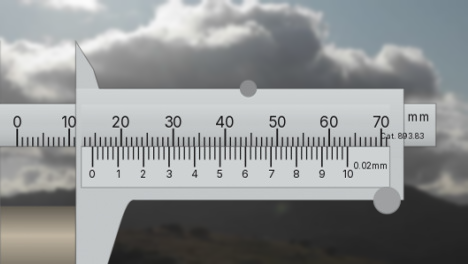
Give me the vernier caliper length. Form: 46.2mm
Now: 14.5mm
